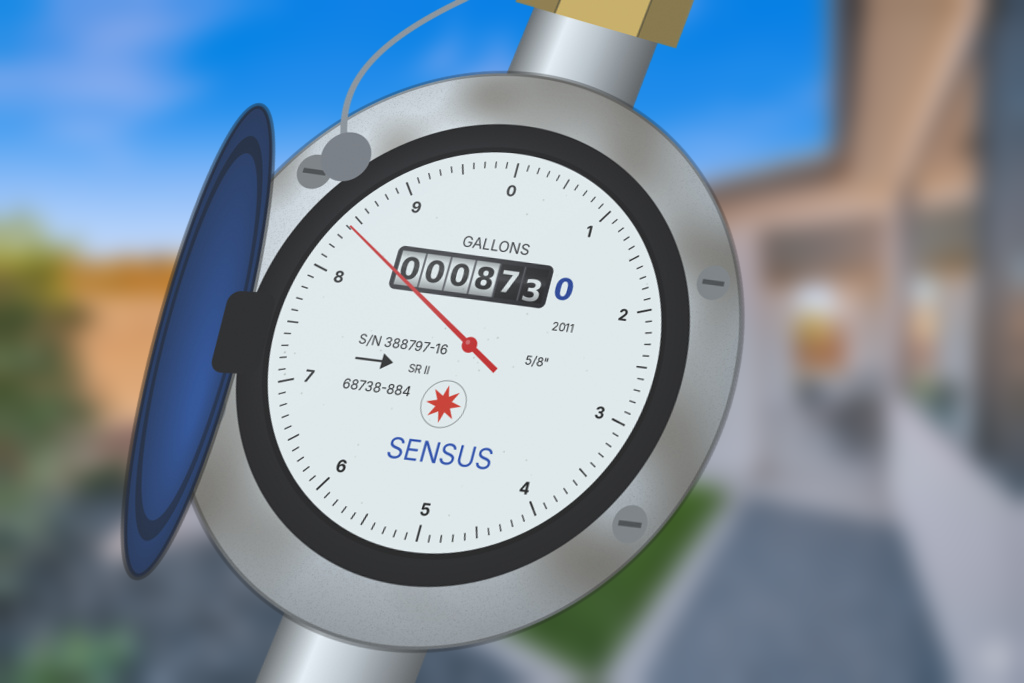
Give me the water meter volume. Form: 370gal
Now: 8728.4gal
